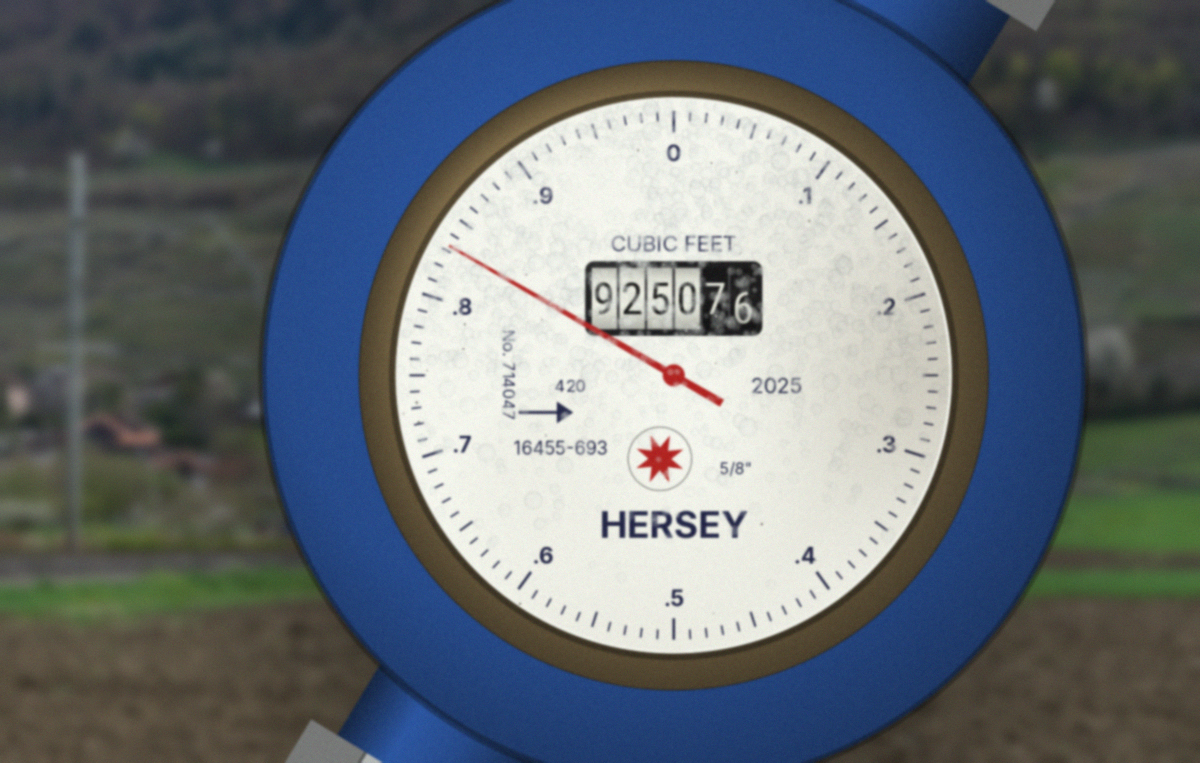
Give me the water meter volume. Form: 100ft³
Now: 925075.83ft³
